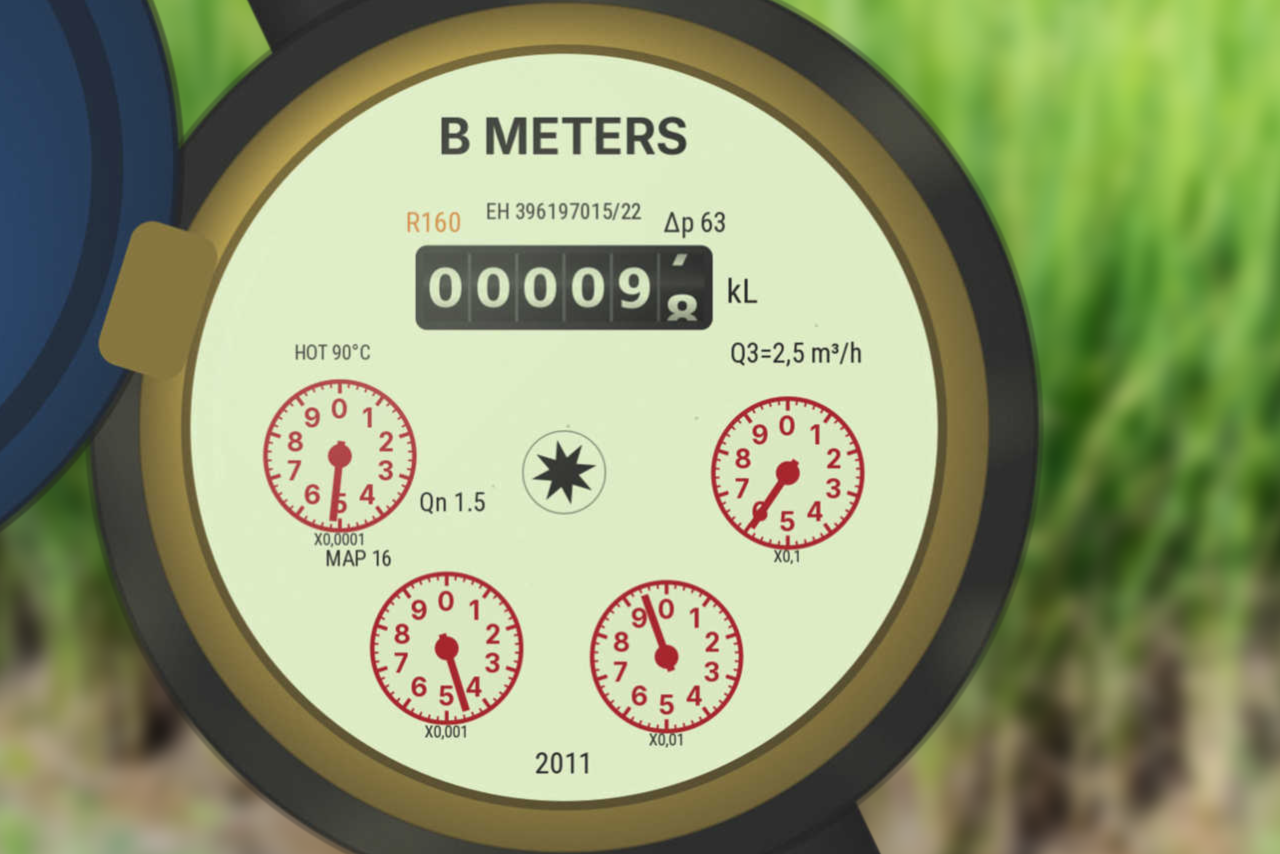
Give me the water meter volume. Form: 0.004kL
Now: 97.5945kL
